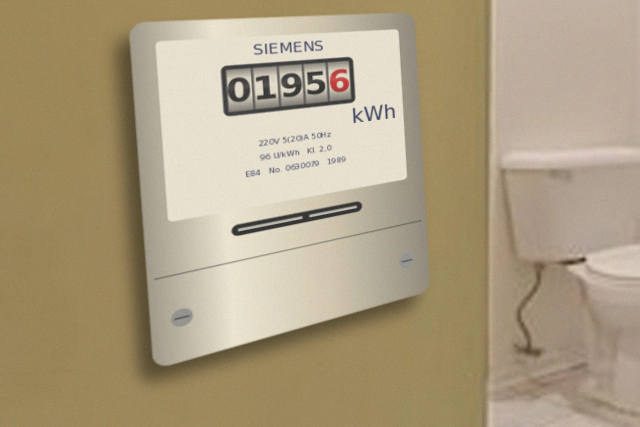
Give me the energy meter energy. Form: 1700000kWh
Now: 195.6kWh
